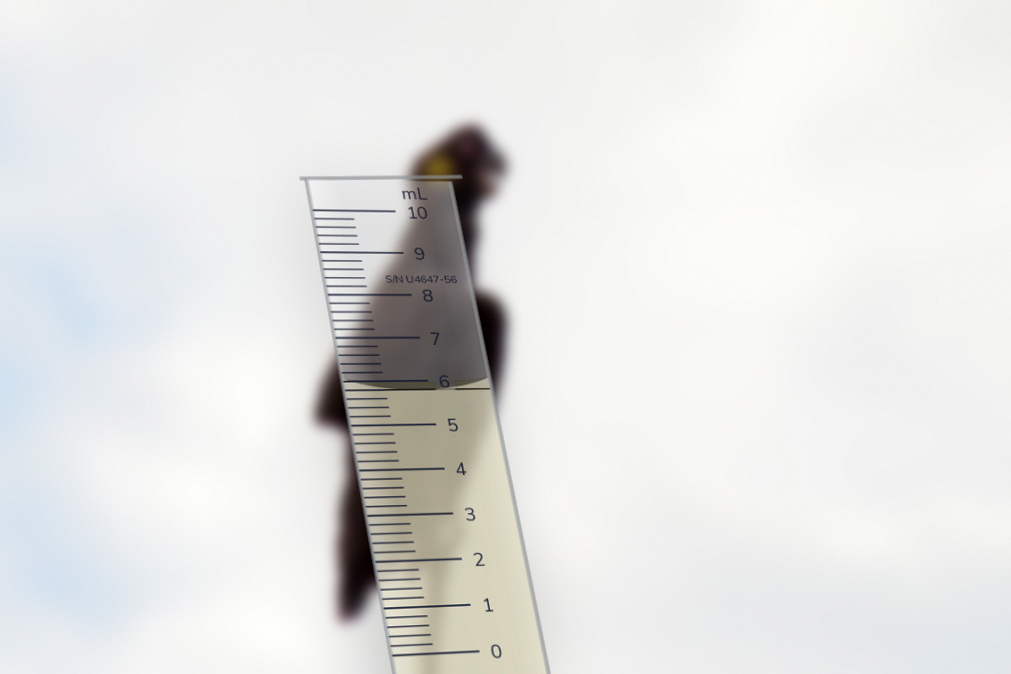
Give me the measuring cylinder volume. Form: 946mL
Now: 5.8mL
